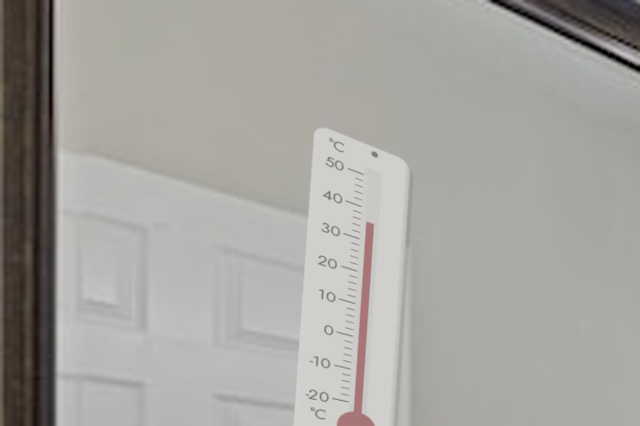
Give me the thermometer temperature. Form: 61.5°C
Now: 36°C
